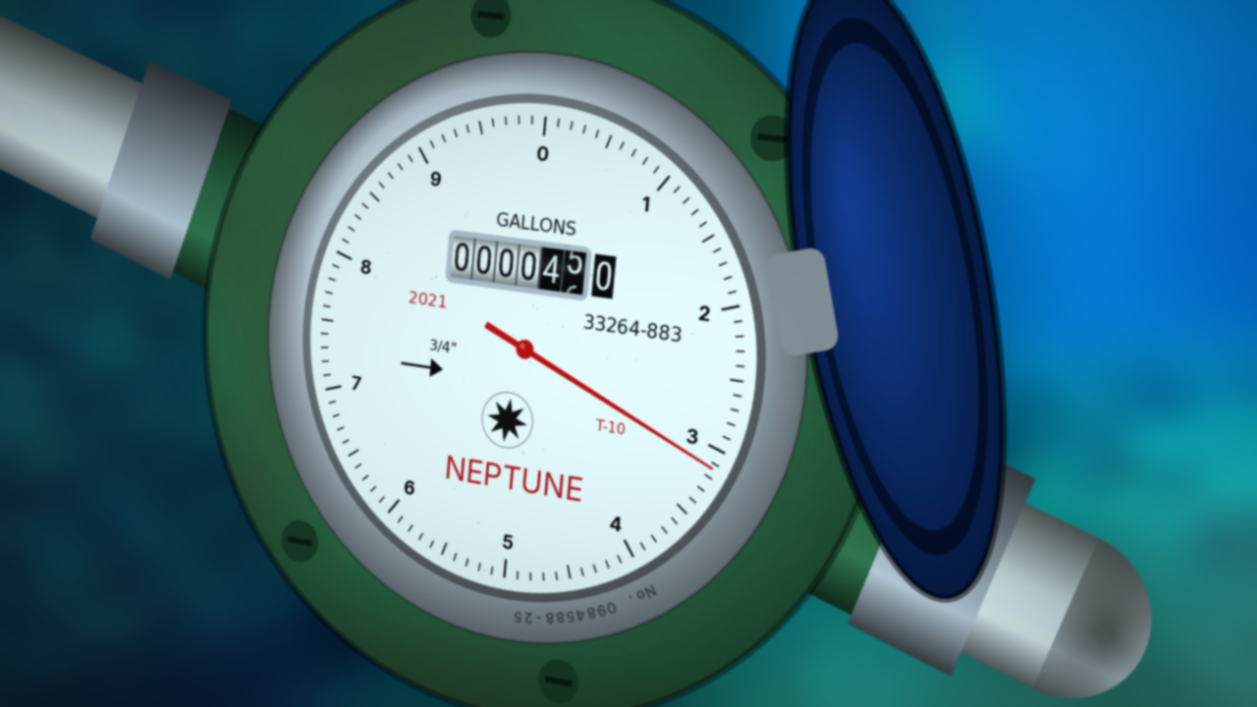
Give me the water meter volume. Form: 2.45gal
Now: 453.1gal
